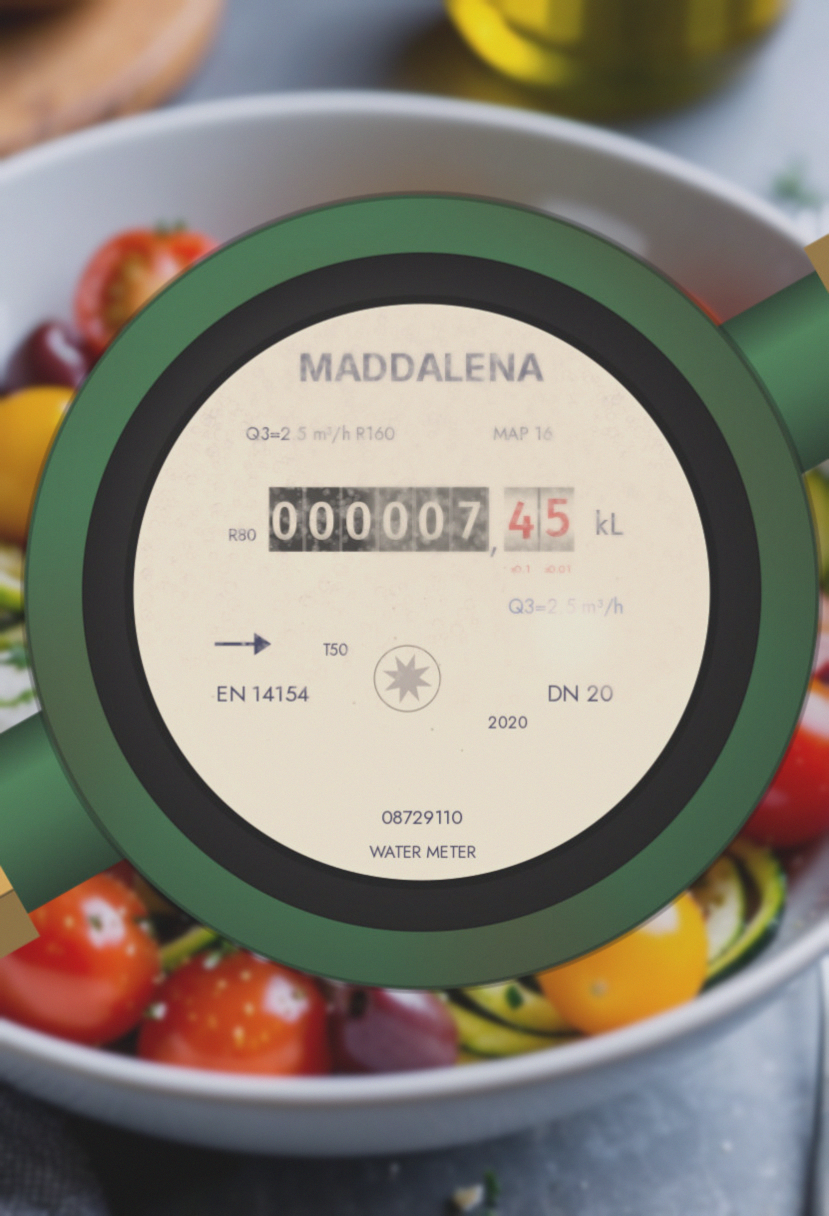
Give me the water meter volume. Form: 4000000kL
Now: 7.45kL
